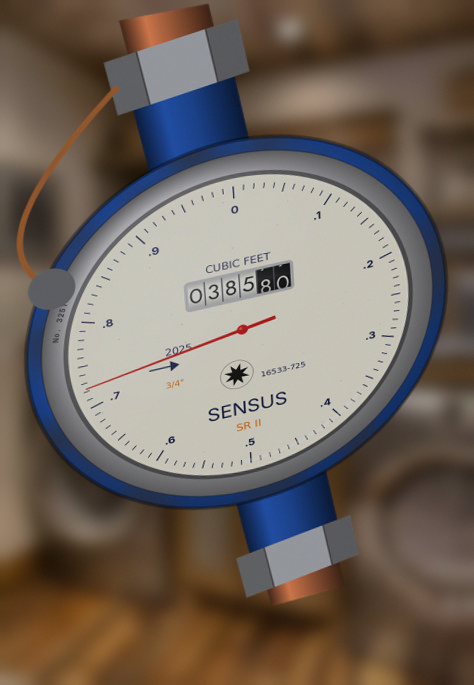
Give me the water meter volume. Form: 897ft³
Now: 38579.72ft³
